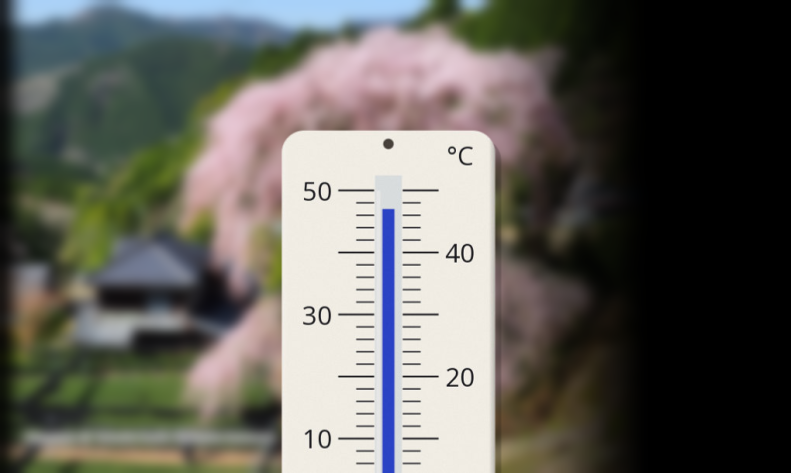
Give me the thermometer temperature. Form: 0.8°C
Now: 47°C
